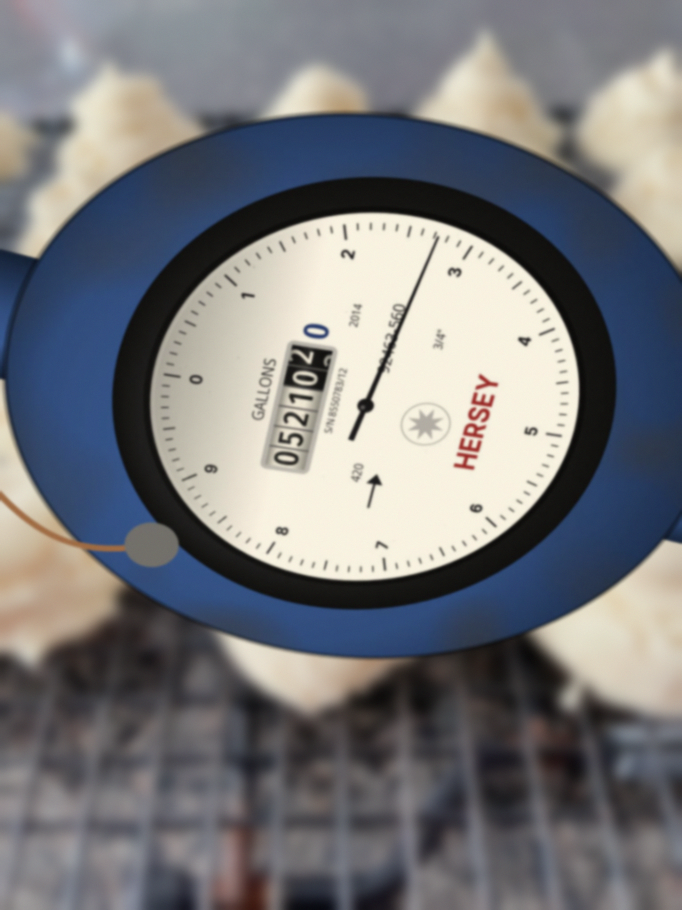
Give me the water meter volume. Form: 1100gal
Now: 521022.7gal
